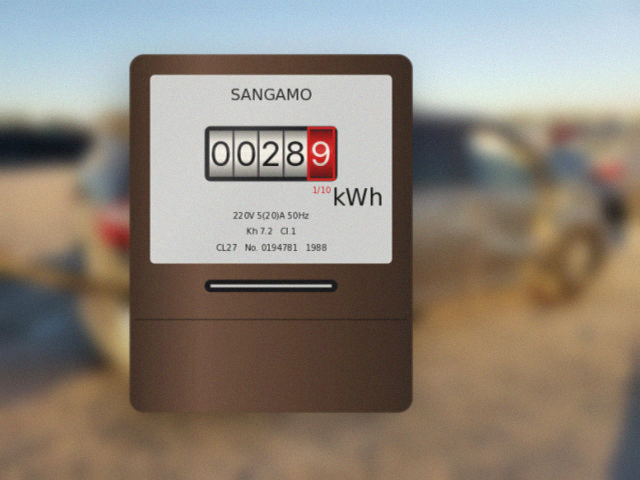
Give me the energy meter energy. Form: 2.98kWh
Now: 28.9kWh
